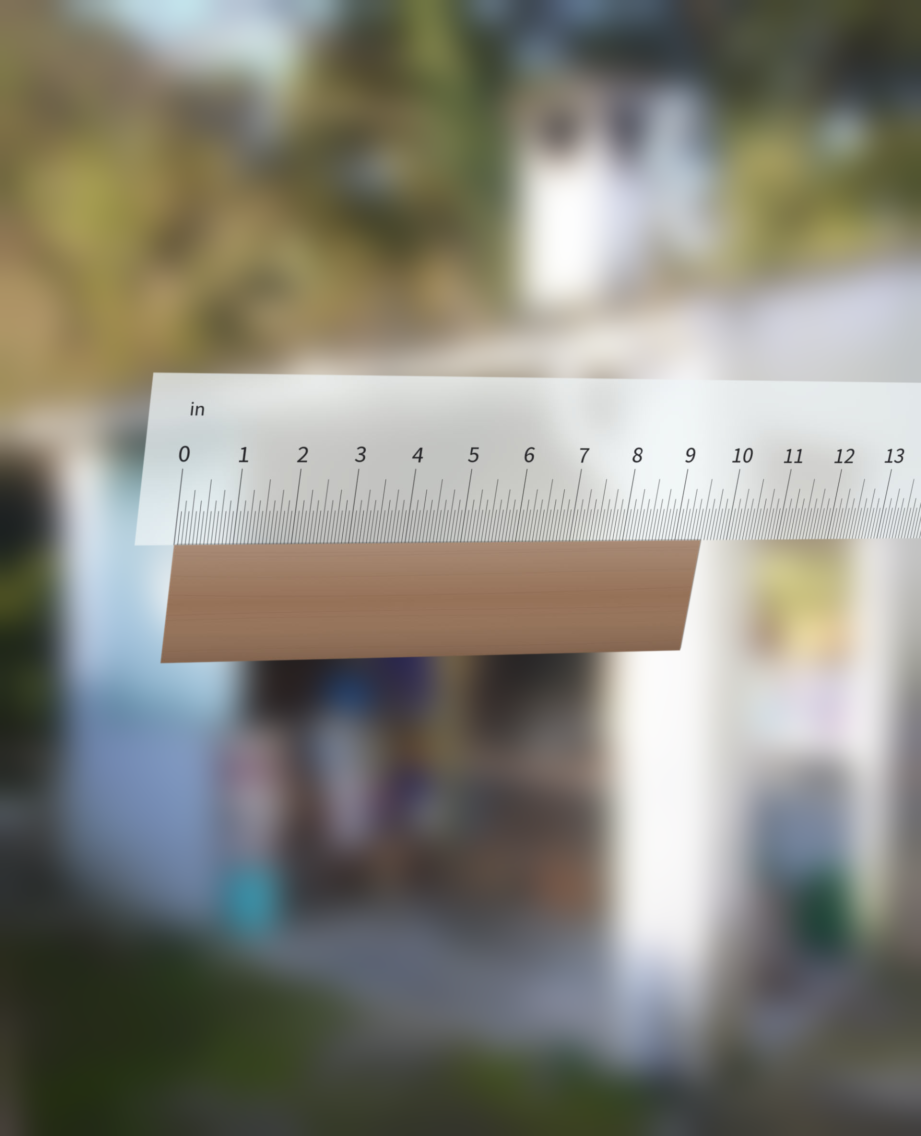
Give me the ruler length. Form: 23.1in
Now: 9.5in
